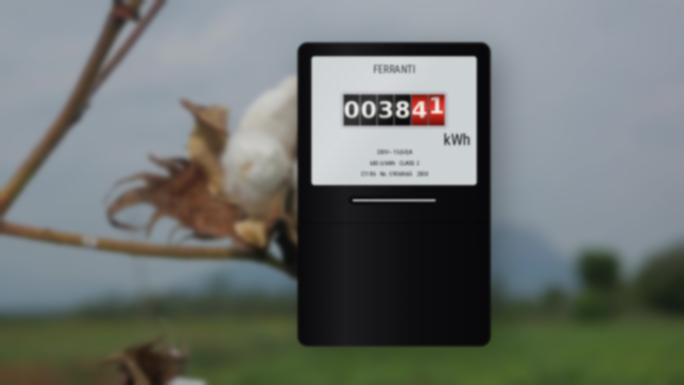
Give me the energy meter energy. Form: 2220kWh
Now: 38.41kWh
